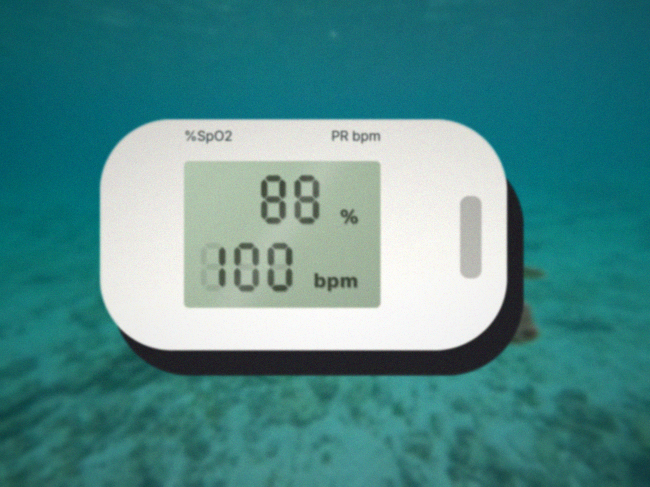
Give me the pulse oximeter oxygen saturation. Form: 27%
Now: 88%
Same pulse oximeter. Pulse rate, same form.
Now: 100bpm
